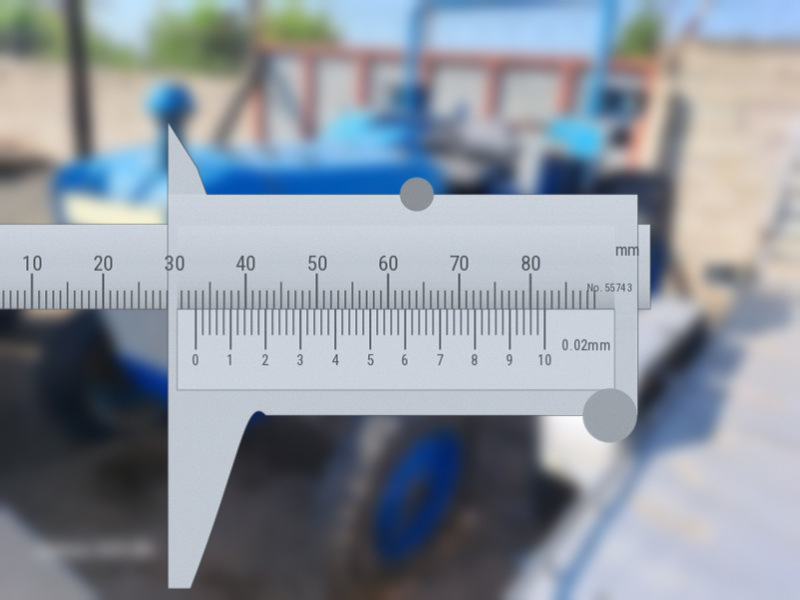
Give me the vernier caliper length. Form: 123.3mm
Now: 33.0mm
